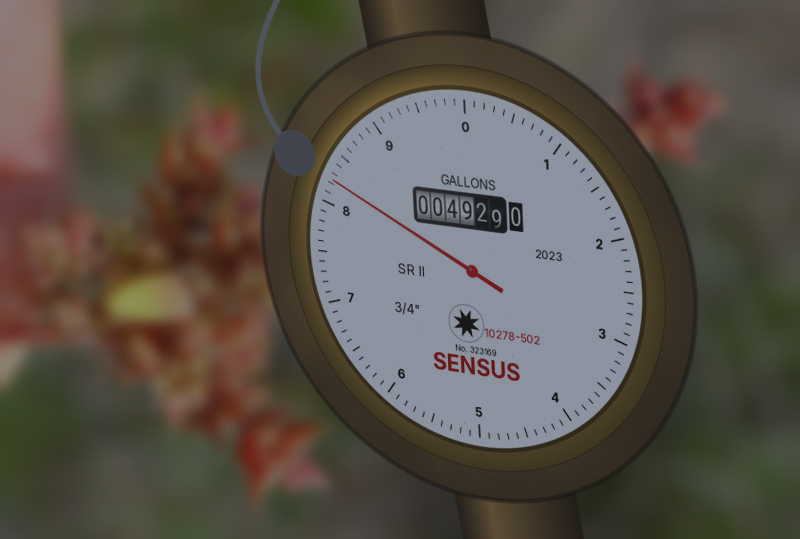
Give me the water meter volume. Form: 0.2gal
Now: 49288.2gal
